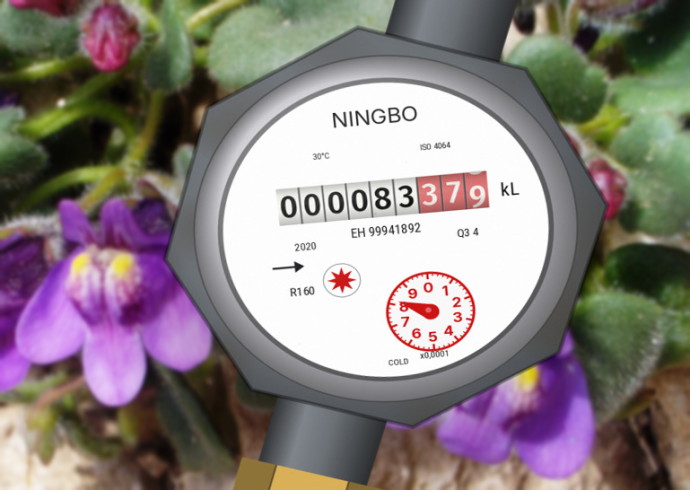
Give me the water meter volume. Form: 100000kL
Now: 83.3788kL
